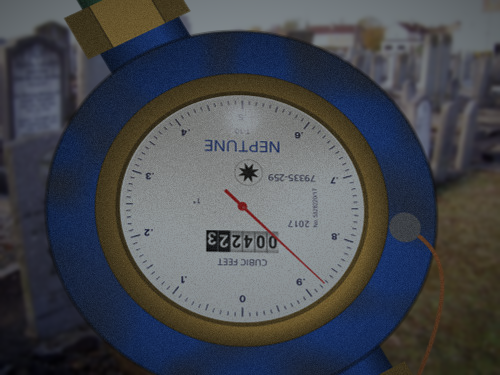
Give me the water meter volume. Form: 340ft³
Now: 4222.87ft³
